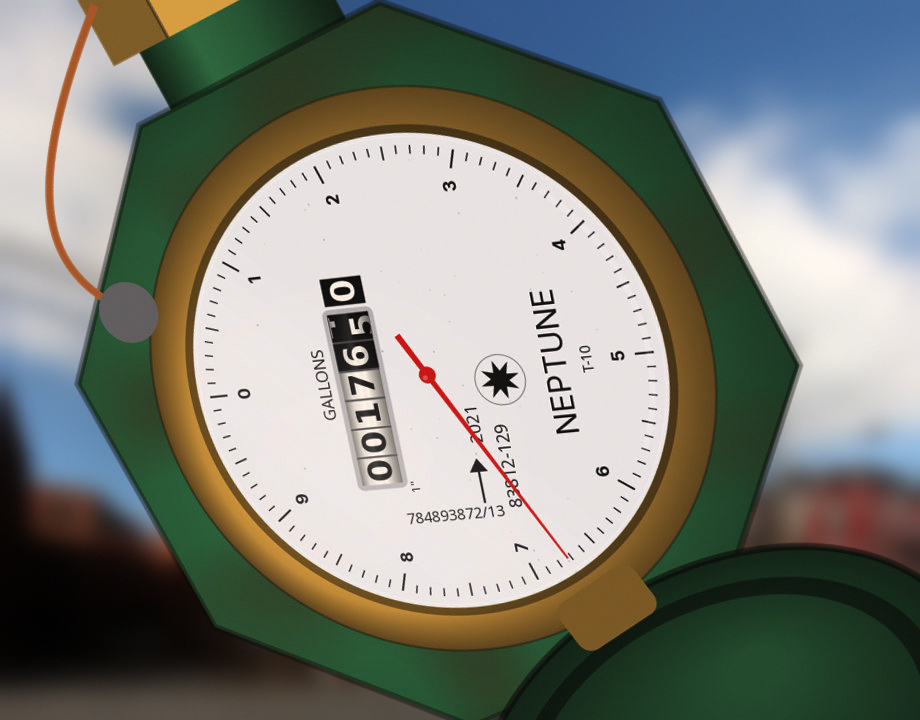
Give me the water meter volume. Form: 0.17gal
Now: 17646.7gal
